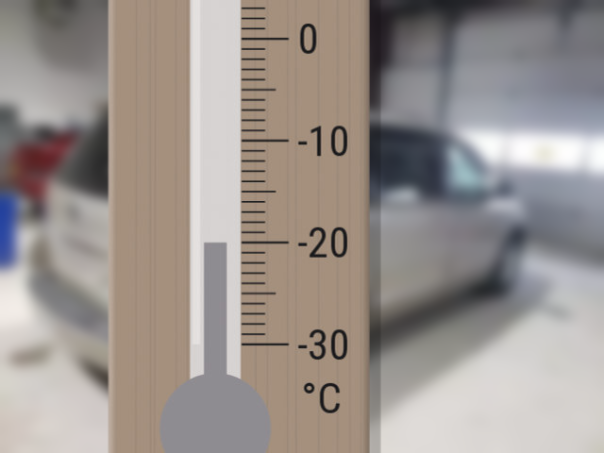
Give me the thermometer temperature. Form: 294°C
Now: -20°C
